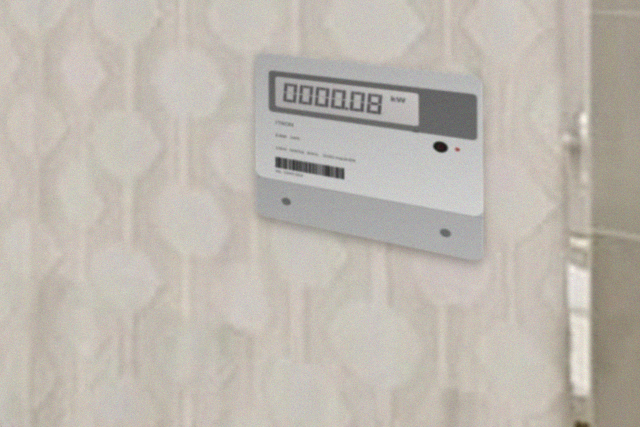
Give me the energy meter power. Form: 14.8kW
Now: 0.08kW
